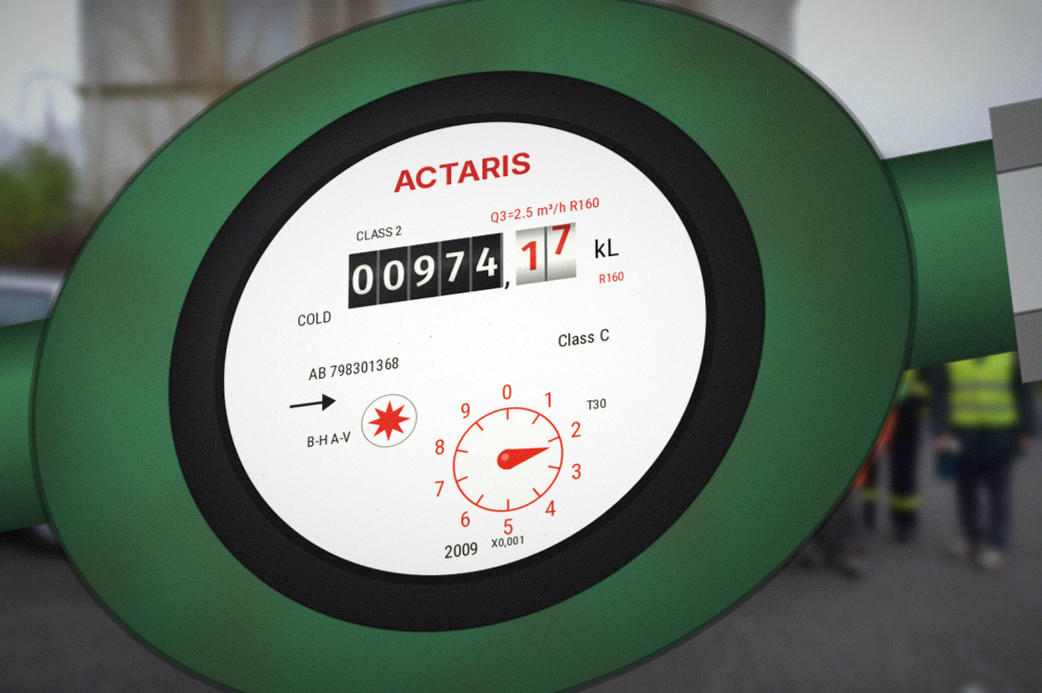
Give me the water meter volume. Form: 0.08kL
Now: 974.172kL
